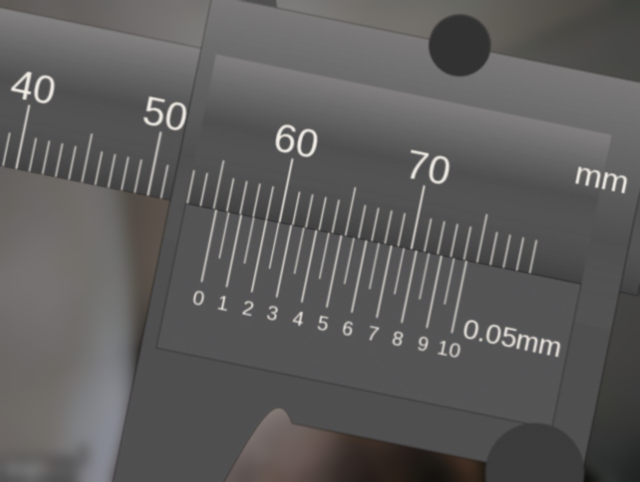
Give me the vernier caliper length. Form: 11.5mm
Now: 55.2mm
